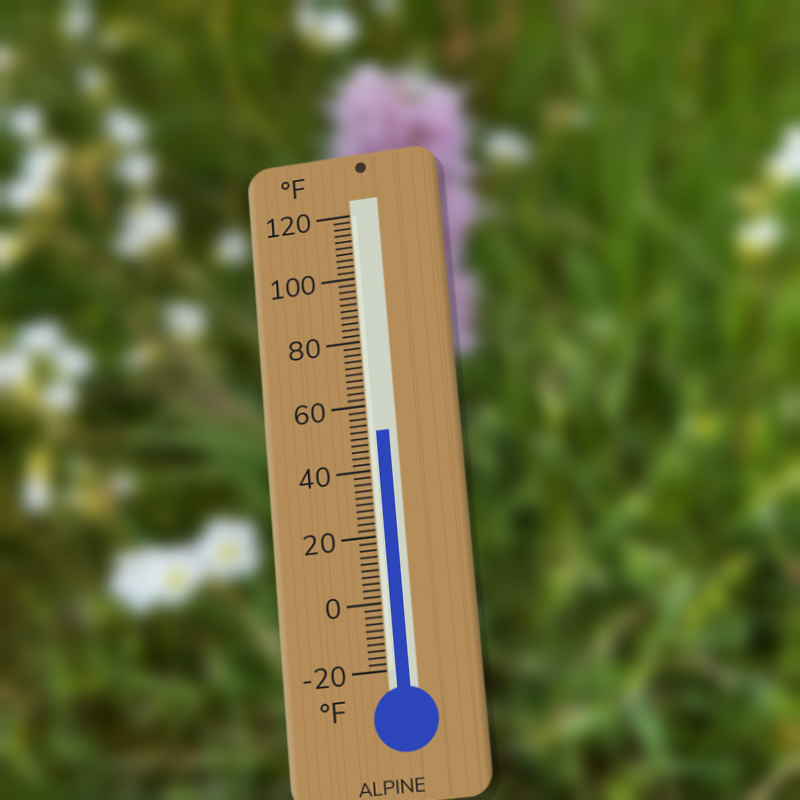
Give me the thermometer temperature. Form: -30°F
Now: 52°F
